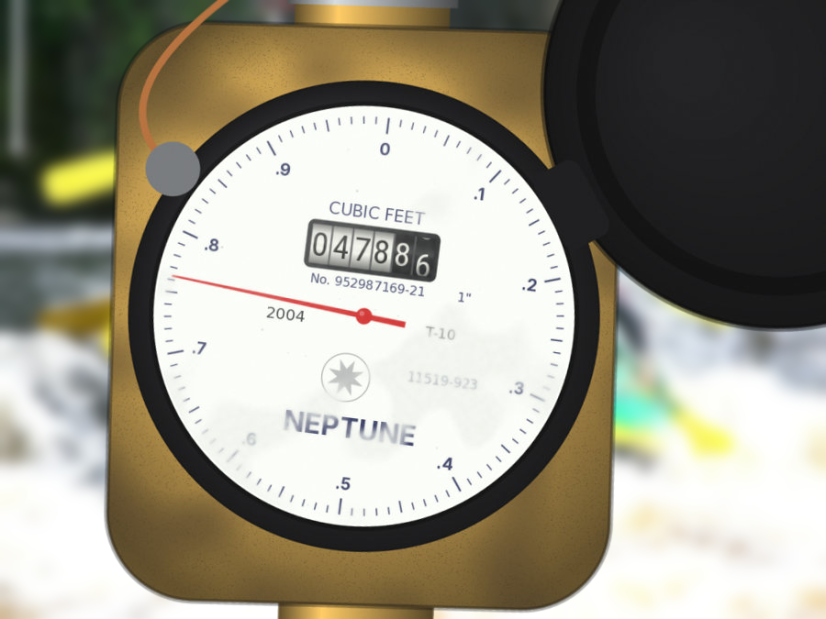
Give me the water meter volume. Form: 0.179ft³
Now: 47885.76ft³
